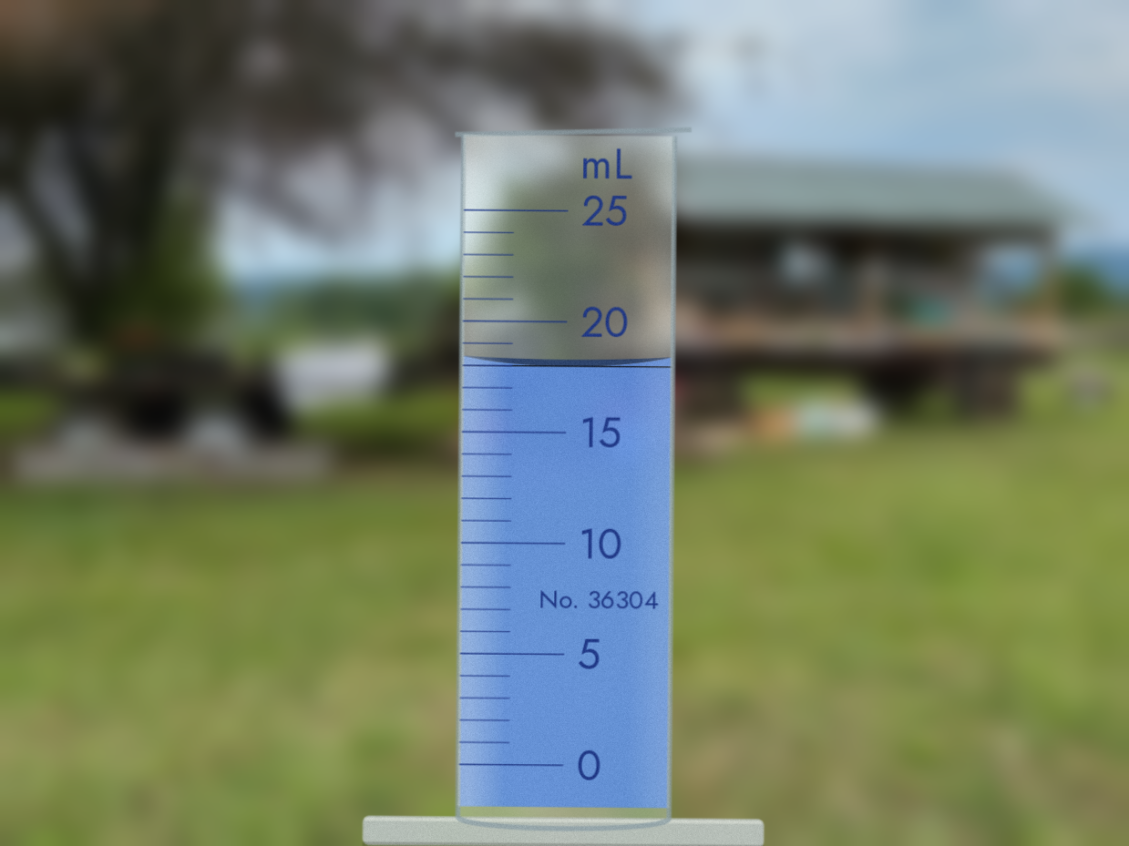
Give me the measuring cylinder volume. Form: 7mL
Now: 18mL
